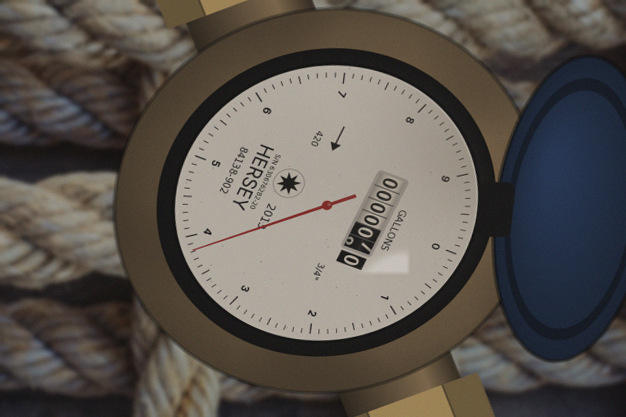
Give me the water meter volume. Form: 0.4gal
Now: 73.8gal
